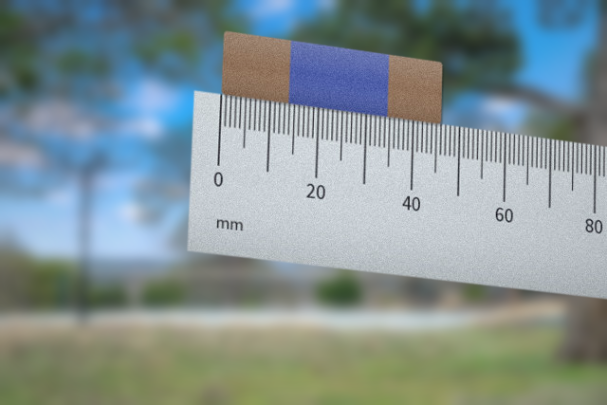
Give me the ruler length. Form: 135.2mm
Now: 46mm
